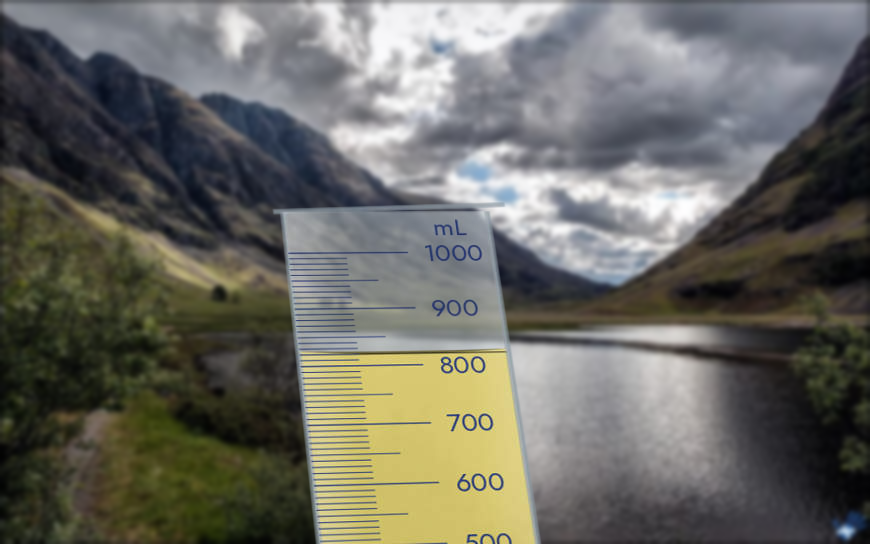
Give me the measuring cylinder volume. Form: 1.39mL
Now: 820mL
